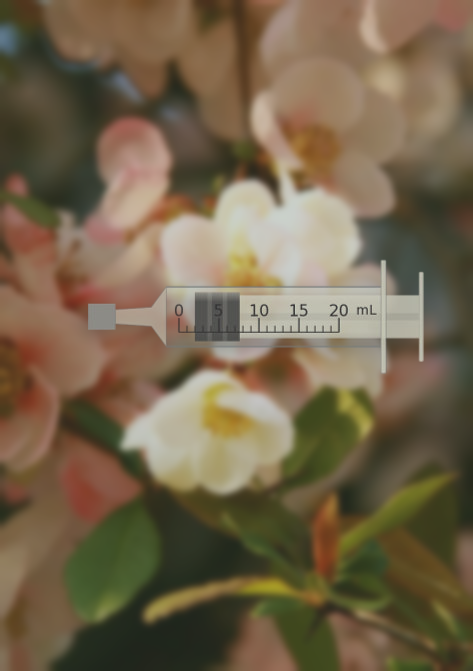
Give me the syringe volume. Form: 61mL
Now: 2mL
